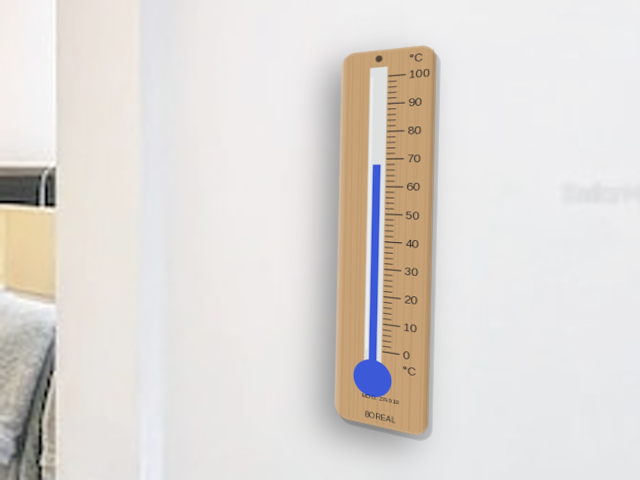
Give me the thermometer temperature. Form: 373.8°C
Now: 68°C
